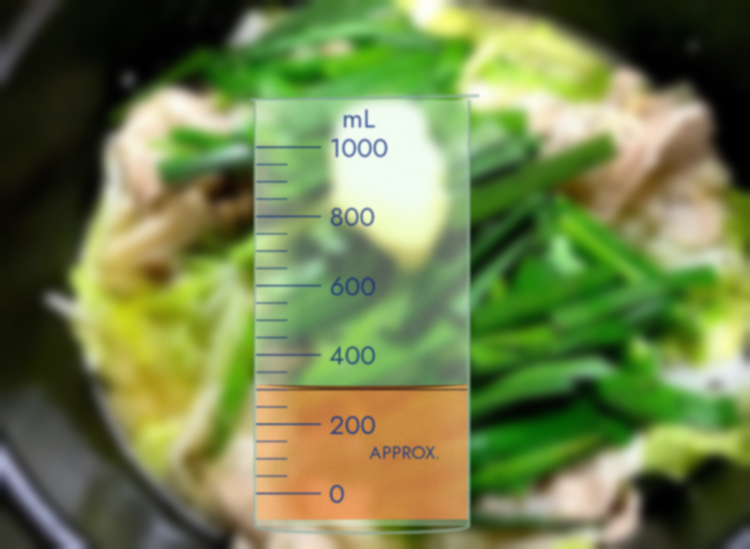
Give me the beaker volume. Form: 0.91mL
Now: 300mL
